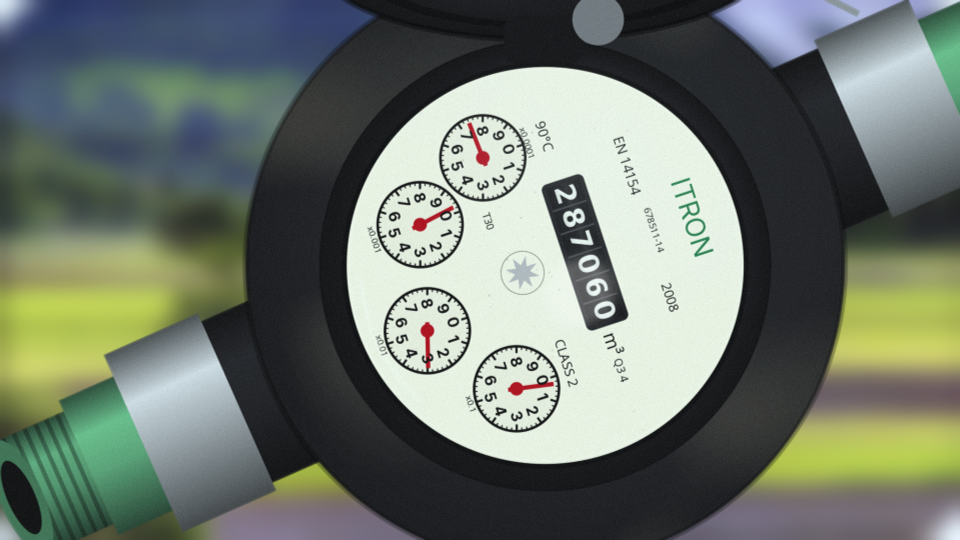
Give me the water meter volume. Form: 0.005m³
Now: 287060.0297m³
